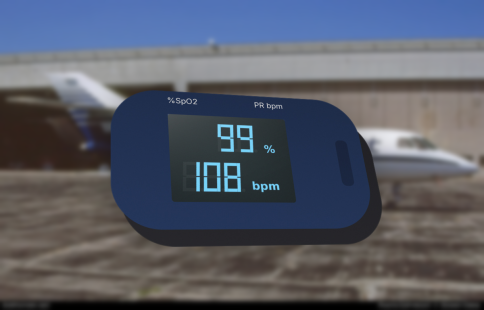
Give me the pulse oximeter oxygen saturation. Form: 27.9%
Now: 99%
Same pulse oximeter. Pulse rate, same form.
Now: 108bpm
